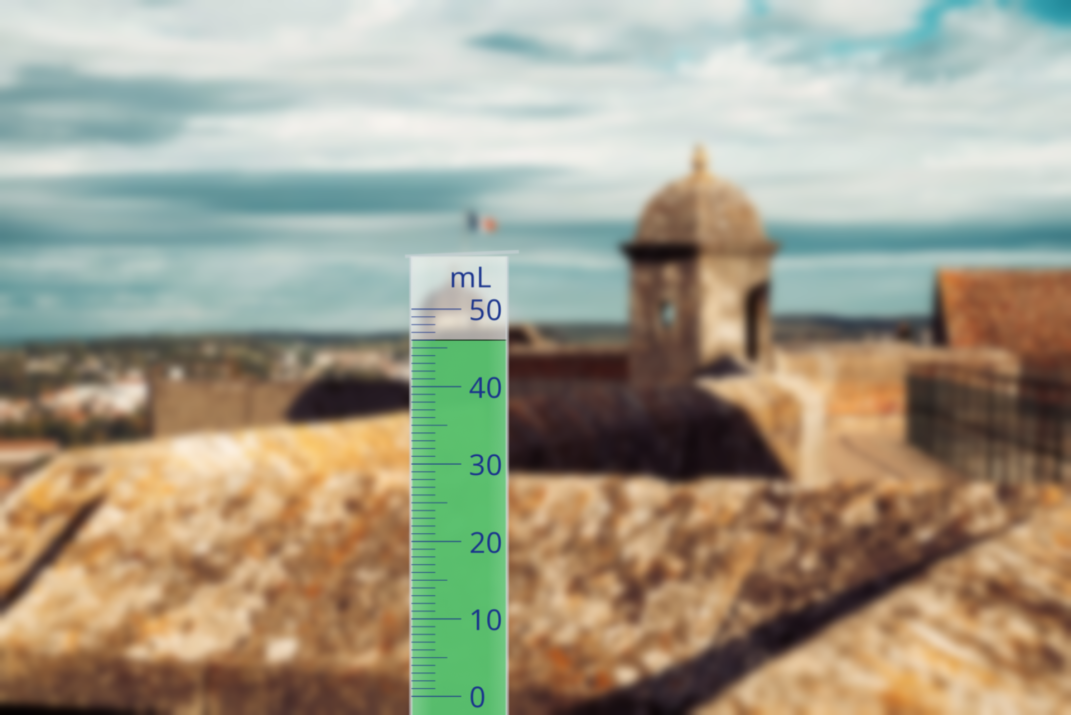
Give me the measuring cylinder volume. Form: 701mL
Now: 46mL
